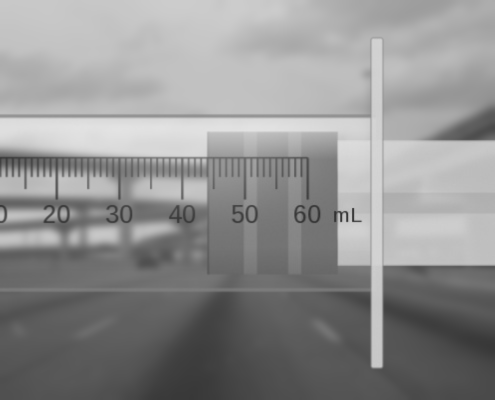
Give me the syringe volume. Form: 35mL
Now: 44mL
